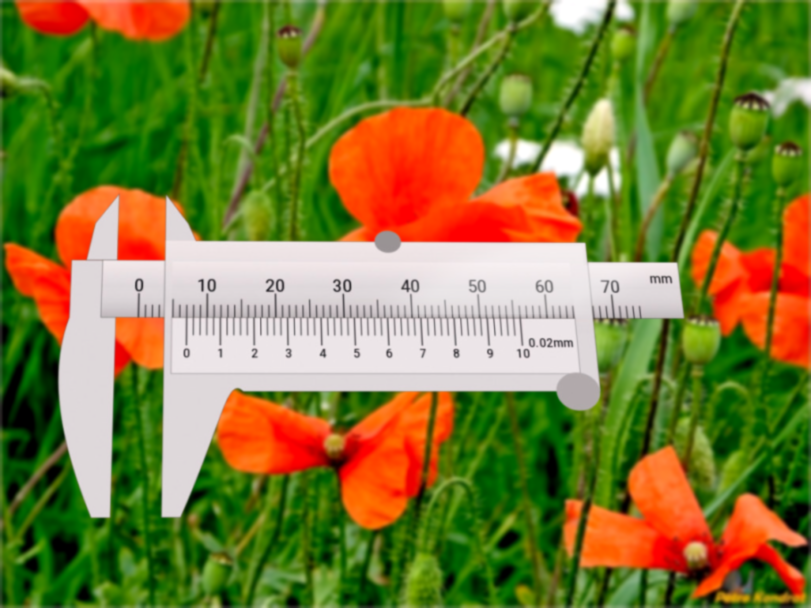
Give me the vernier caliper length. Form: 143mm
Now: 7.0mm
